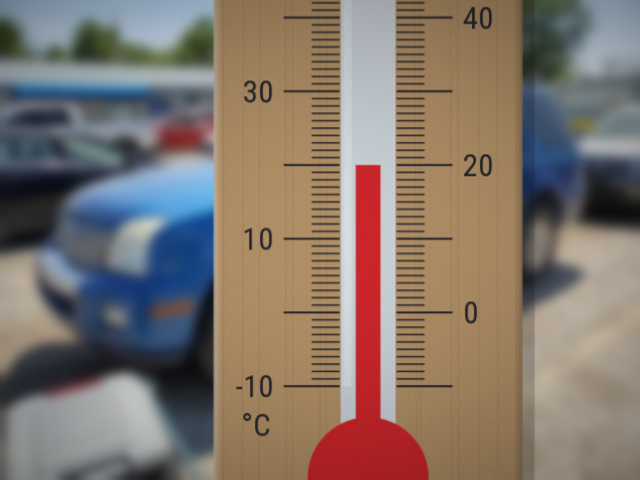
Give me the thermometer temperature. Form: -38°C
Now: 20°C
